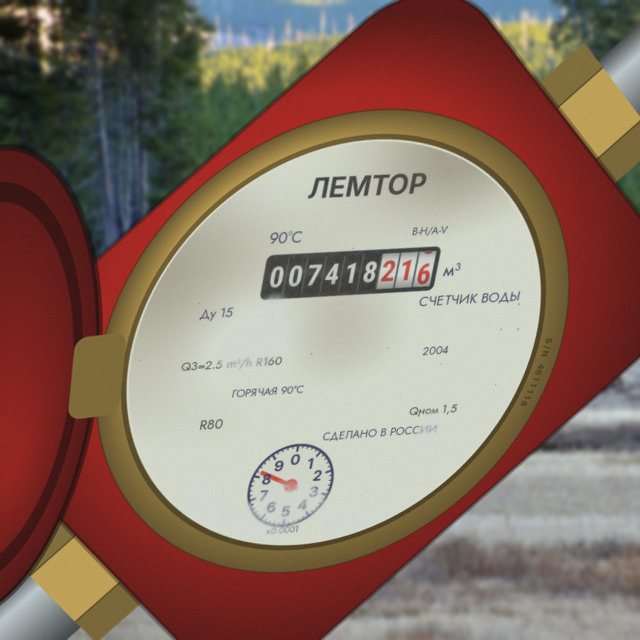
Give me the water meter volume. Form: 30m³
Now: 7418.2158m³
